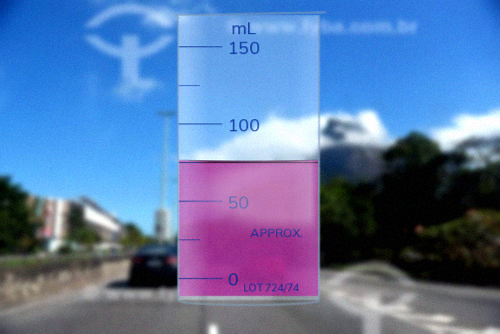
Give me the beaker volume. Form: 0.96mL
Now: 75mL
